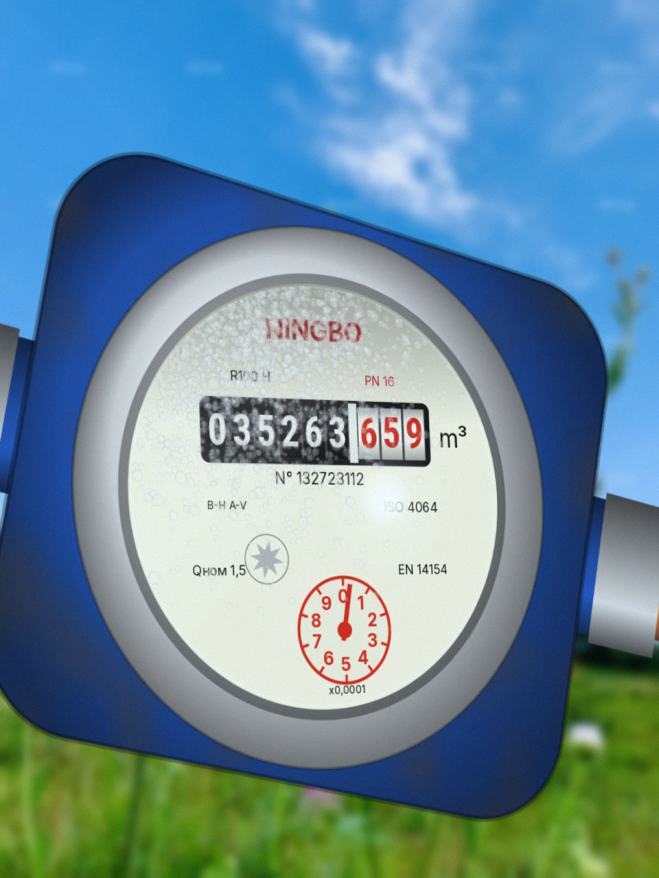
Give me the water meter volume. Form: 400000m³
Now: 35263.6590m³
